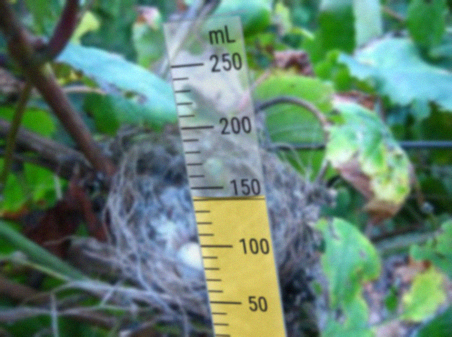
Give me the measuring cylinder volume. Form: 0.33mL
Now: 140mL
